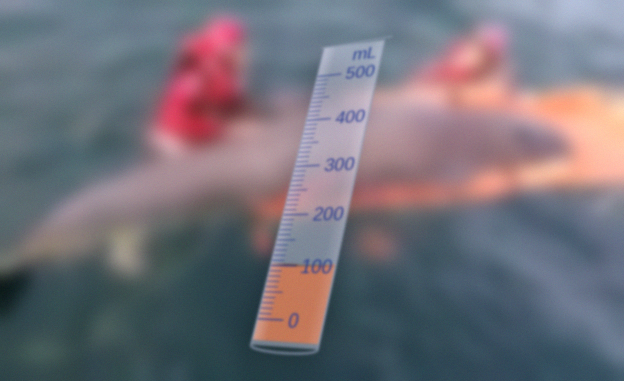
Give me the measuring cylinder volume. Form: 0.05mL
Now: 100mL
